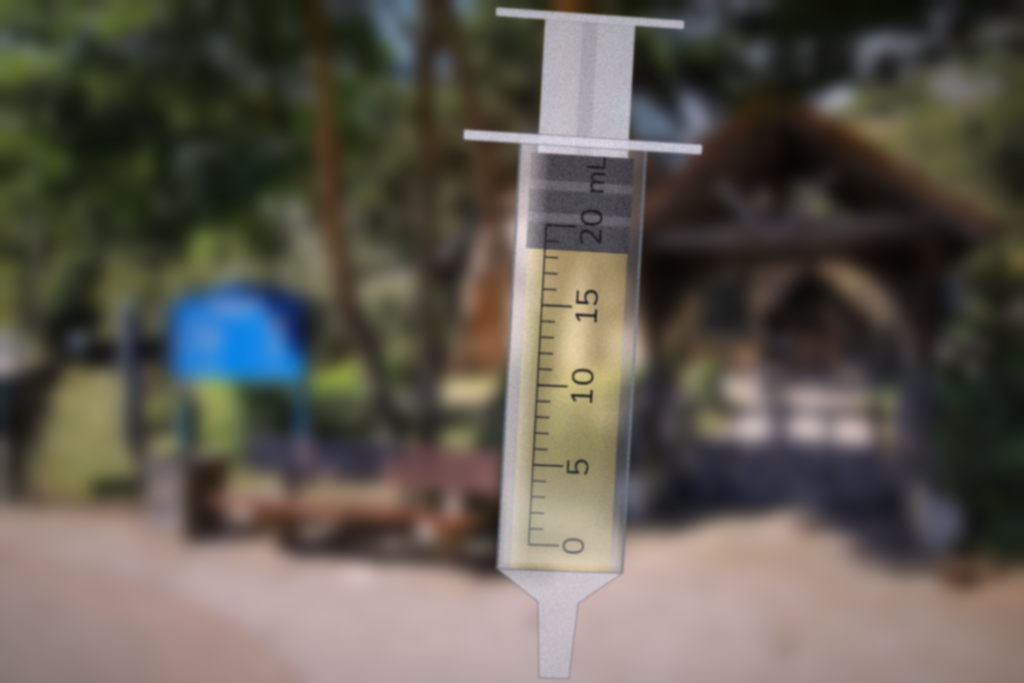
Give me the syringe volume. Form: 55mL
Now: 18.5mL
